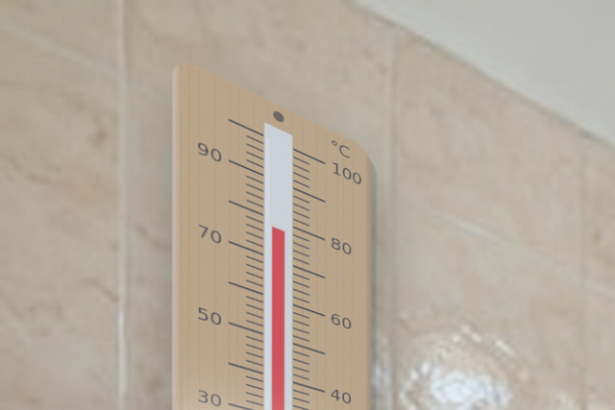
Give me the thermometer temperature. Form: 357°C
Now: 78°C
